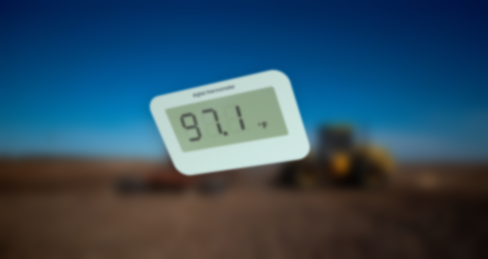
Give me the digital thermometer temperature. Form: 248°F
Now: 97.1°F
